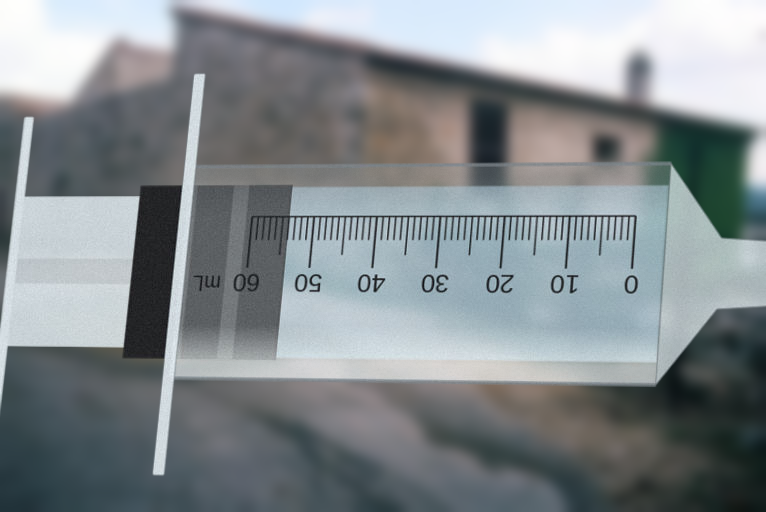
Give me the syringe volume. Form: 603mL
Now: 54mL
